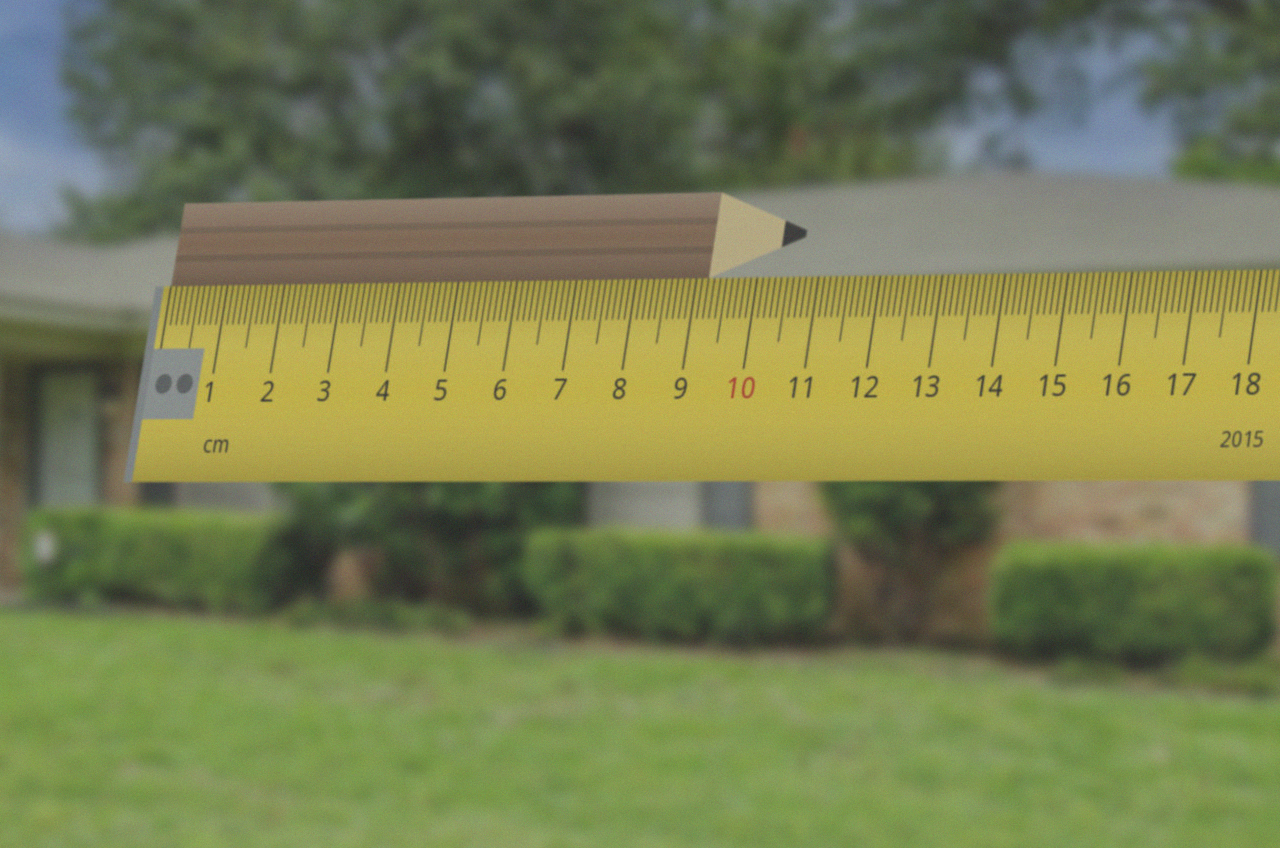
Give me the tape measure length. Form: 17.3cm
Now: 10.7cm
